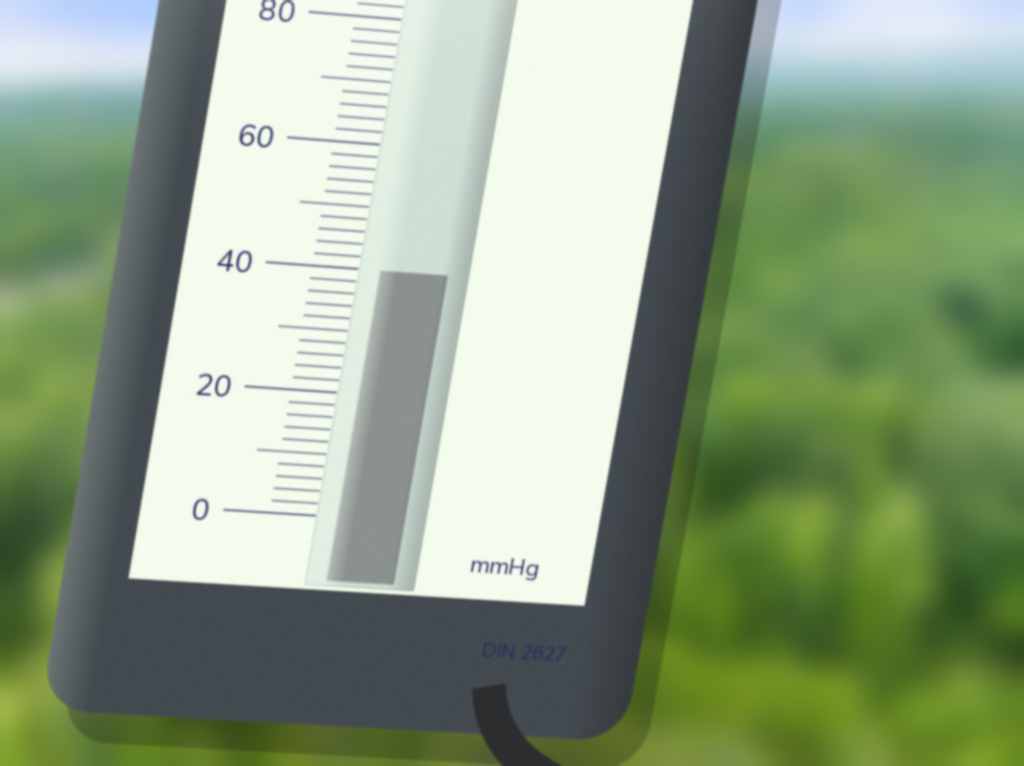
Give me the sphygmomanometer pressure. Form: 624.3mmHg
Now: 40mmHg
